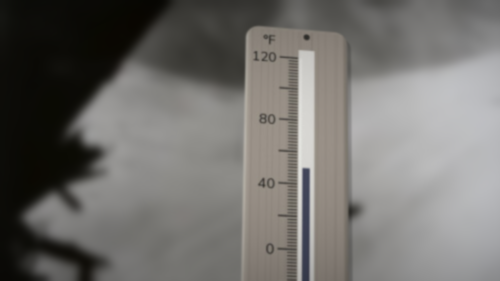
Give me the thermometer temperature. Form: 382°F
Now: 50°F
